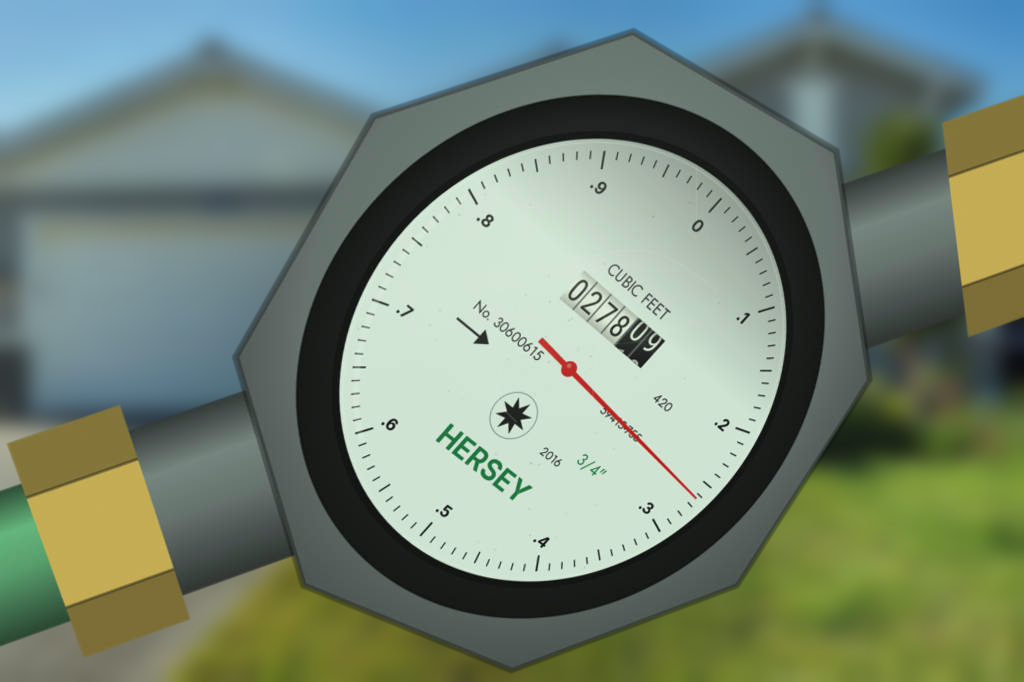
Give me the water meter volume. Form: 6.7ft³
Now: 27809.26ft³
